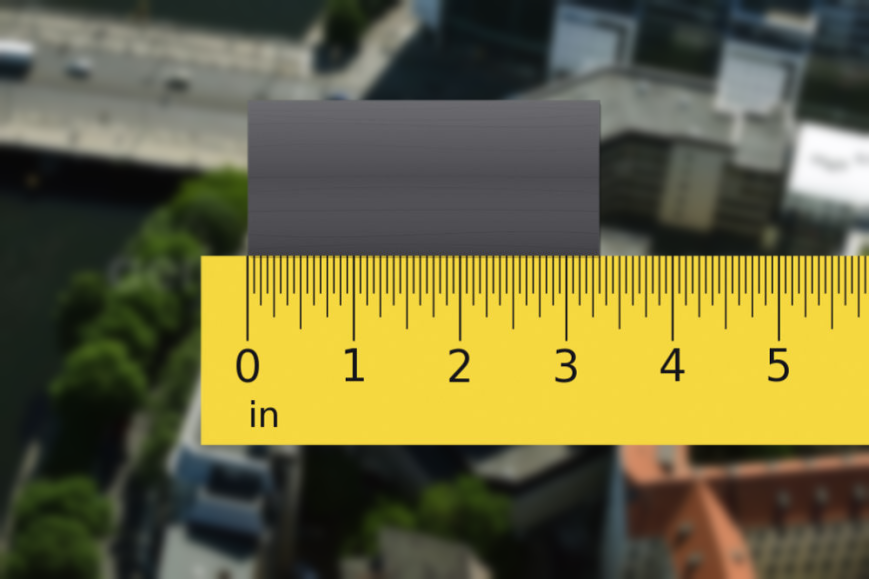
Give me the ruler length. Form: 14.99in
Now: 3.3125in
